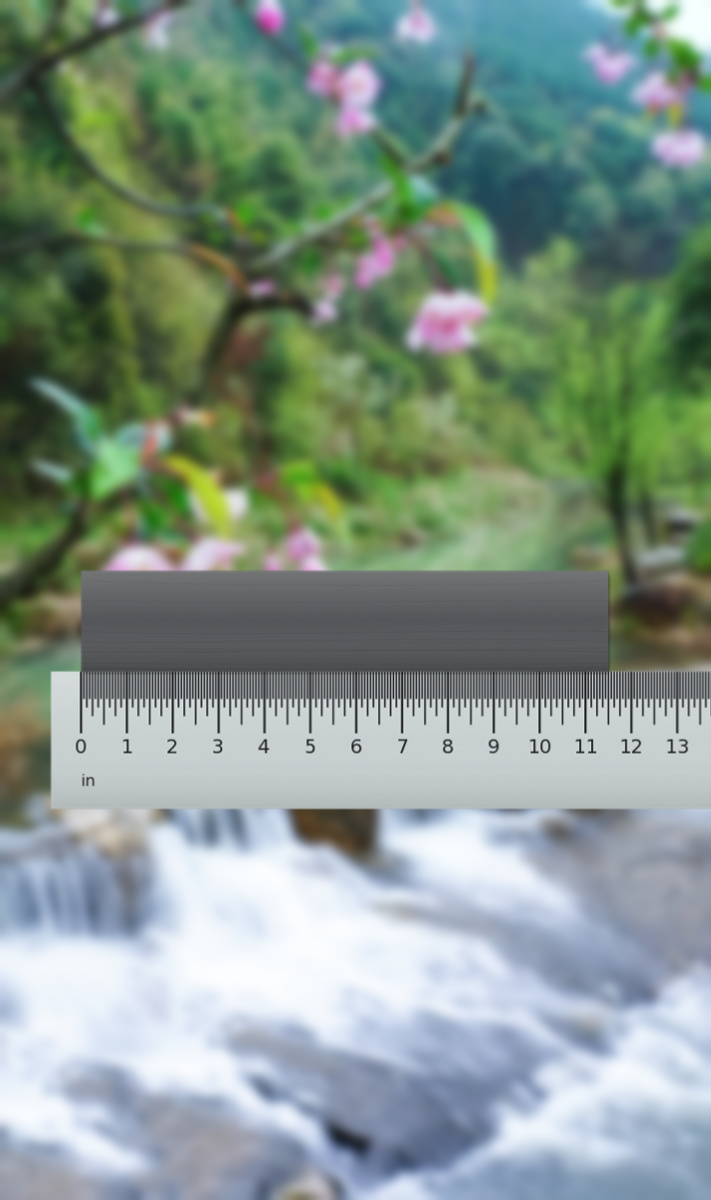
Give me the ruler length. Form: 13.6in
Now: 11.5in
